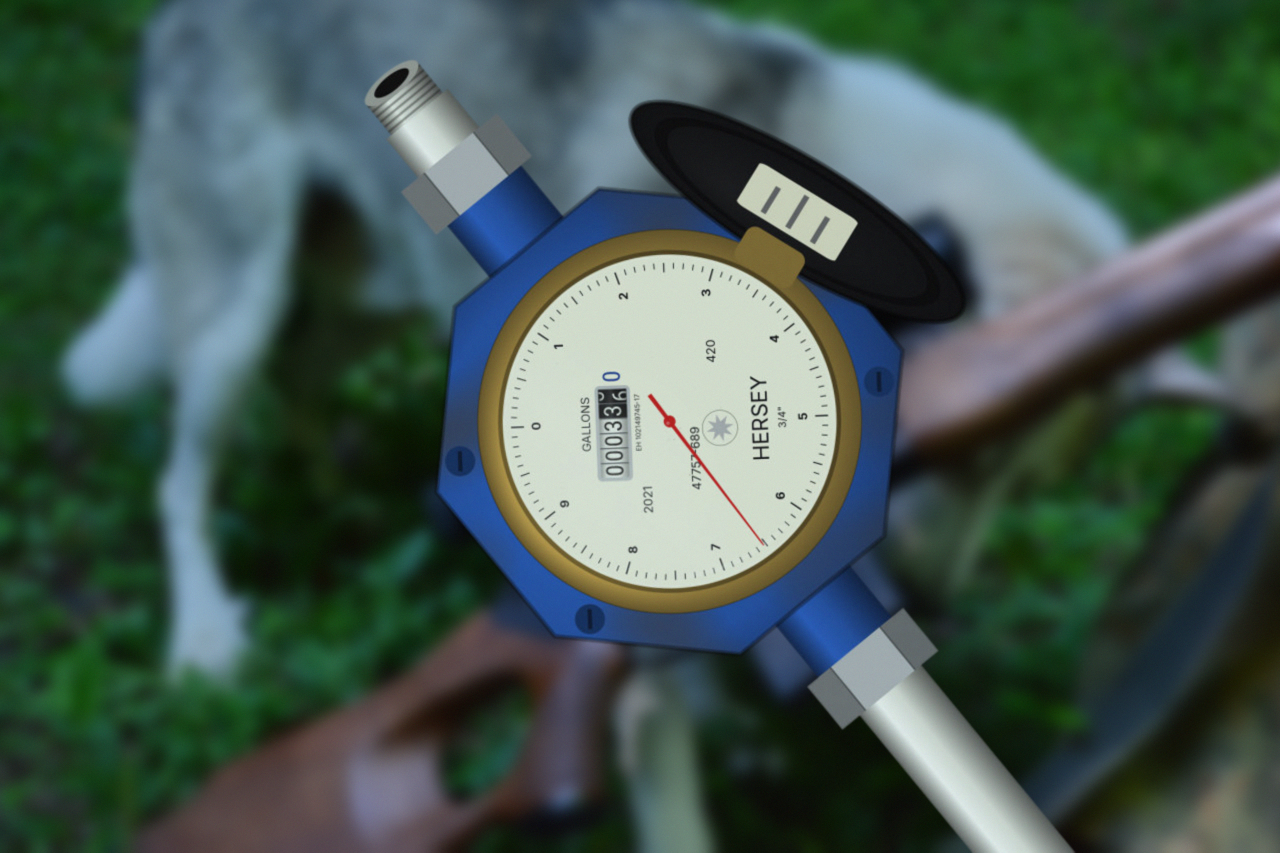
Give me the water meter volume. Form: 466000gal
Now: 3356.5gal
